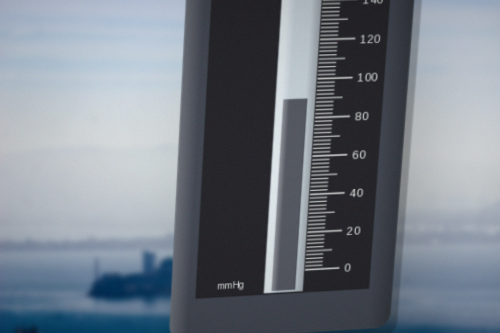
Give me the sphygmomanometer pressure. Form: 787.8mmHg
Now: 90mmHg
